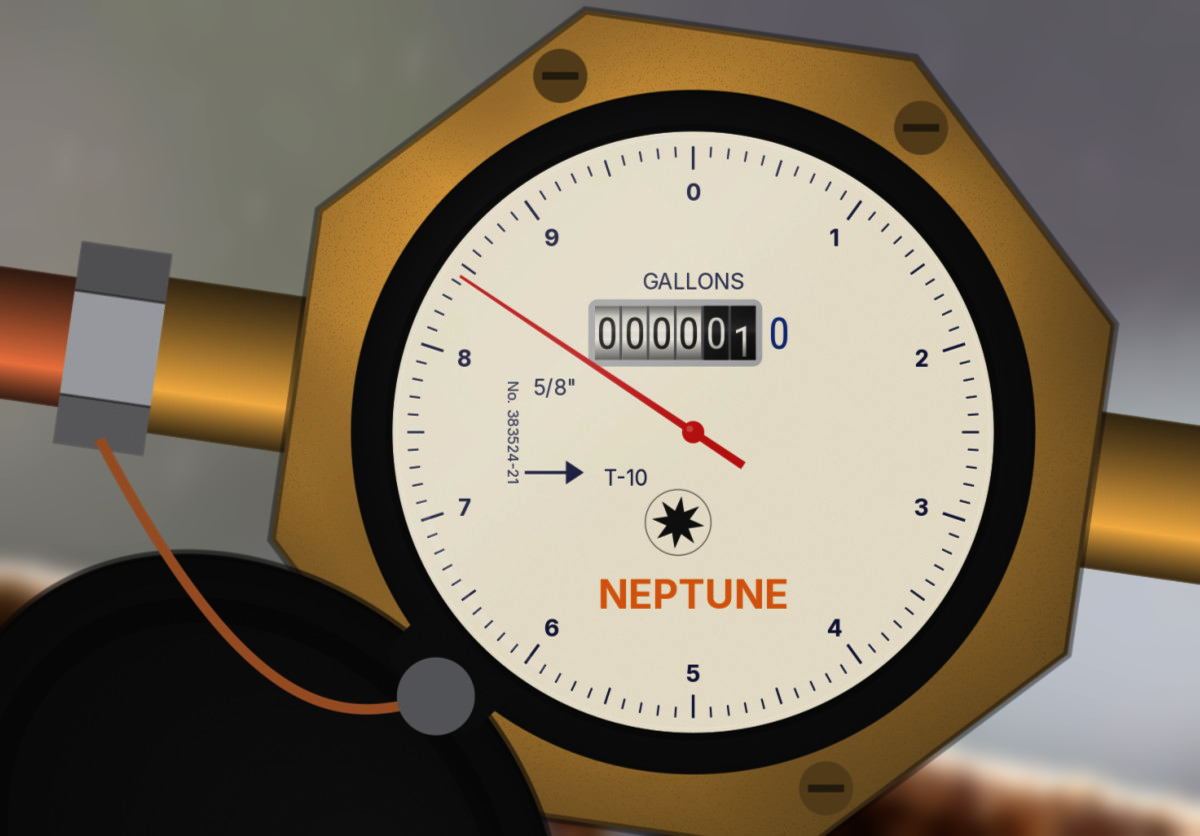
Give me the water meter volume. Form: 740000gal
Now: 8.4gal
